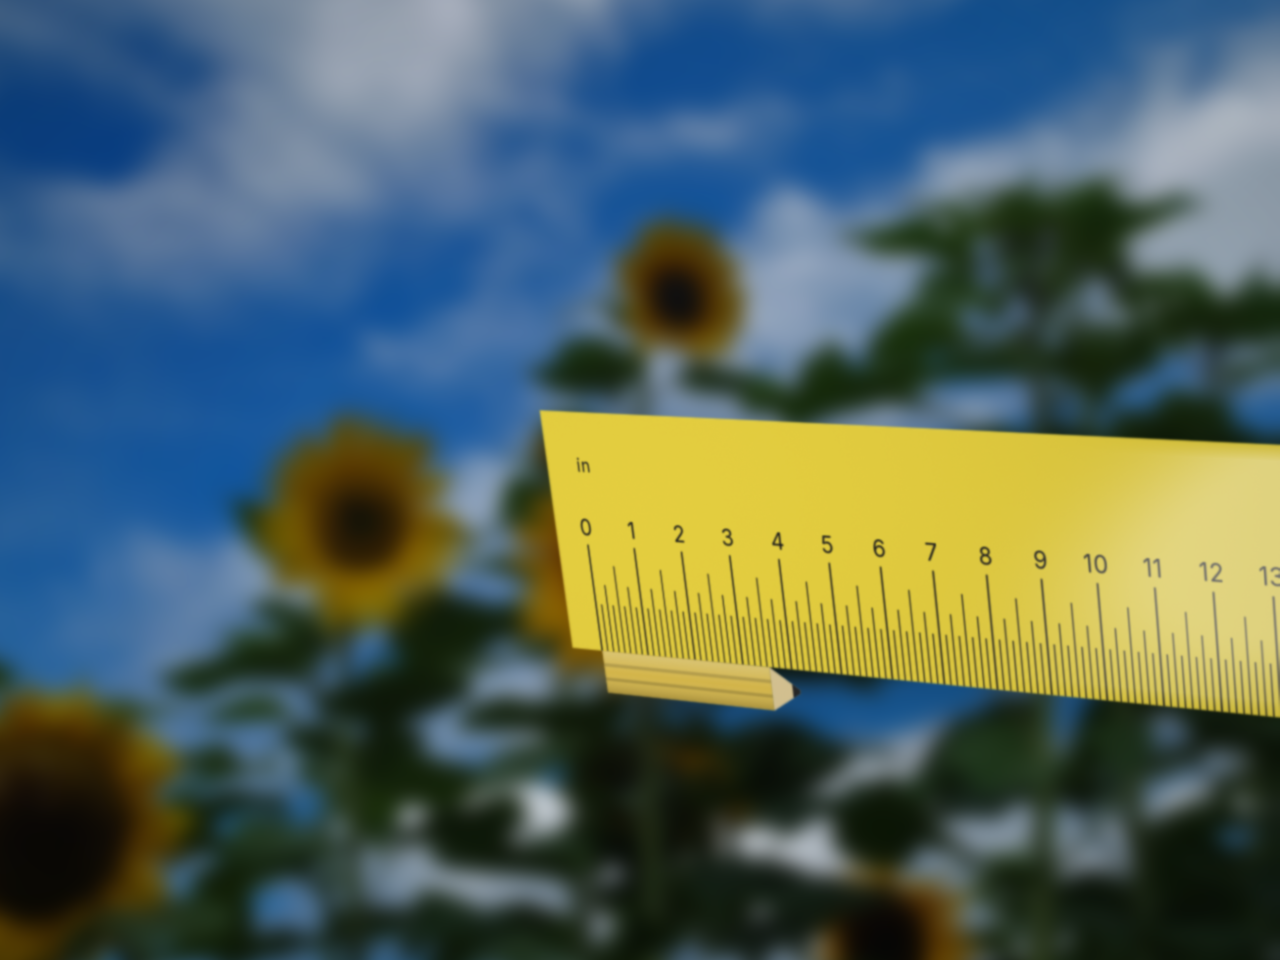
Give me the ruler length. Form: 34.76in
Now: 4.125in
